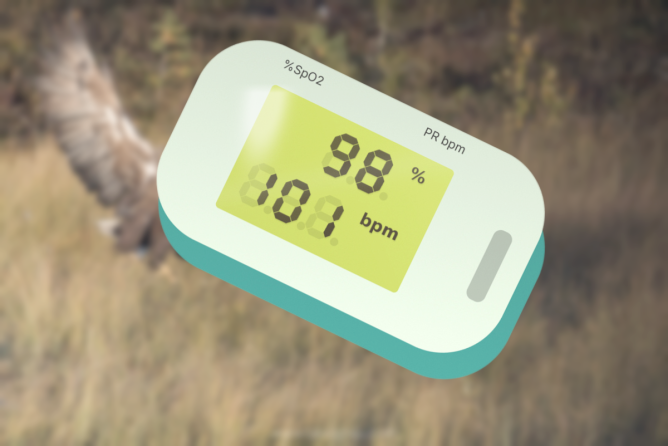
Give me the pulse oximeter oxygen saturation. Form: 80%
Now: 98%
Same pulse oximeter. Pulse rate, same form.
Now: 101bpm
